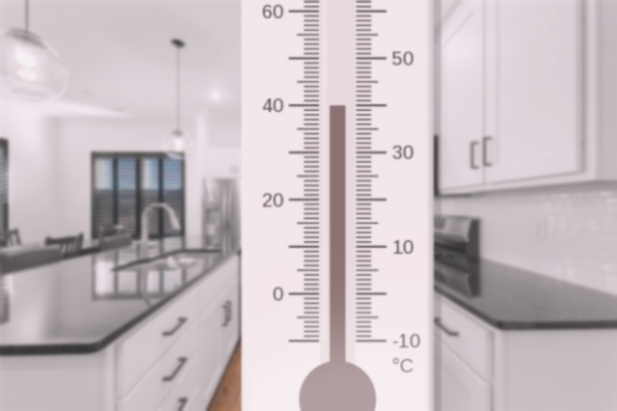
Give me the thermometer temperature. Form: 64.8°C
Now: 40°C
